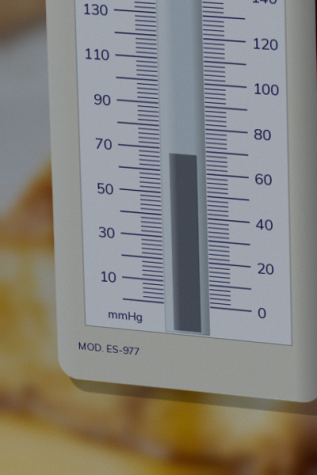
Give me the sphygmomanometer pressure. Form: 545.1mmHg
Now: 68mmHg
